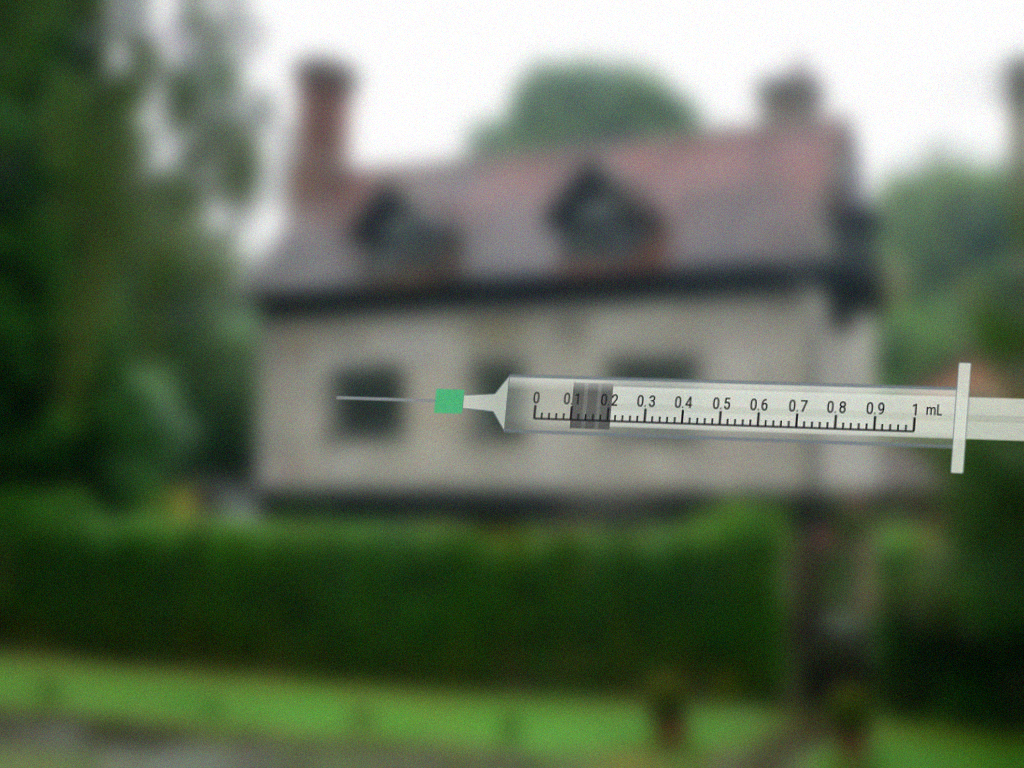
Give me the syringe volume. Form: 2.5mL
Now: 0.1mL
